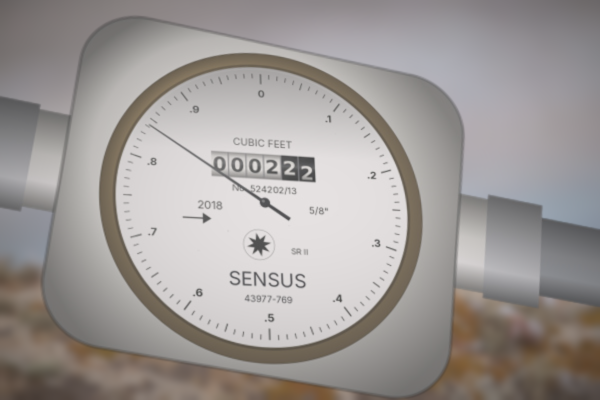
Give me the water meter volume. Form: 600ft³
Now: 221.84ft³
